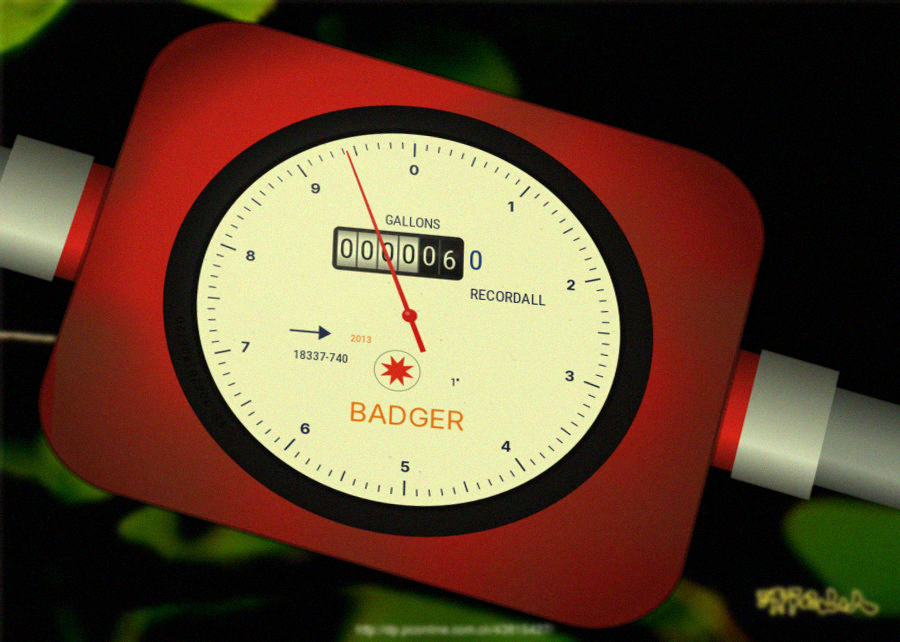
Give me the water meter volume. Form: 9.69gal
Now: 59.4gal
